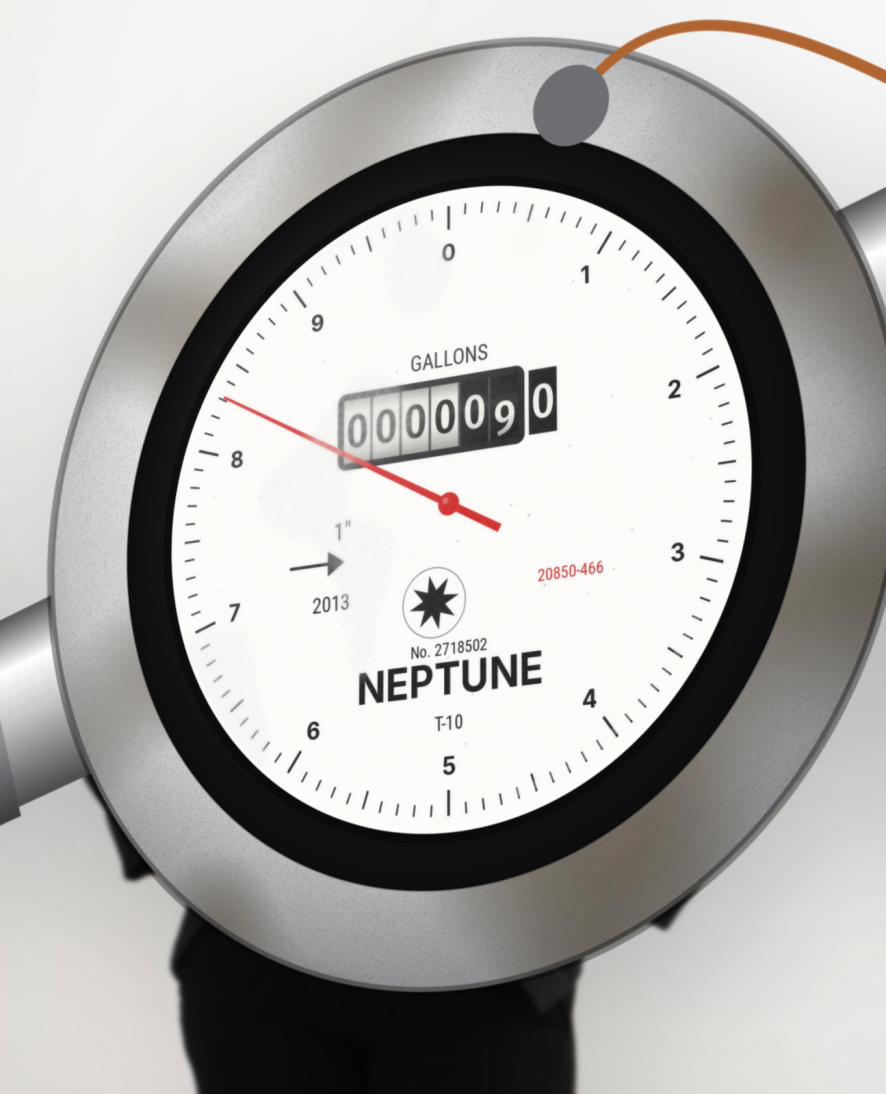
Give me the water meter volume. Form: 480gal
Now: 88.3gal
